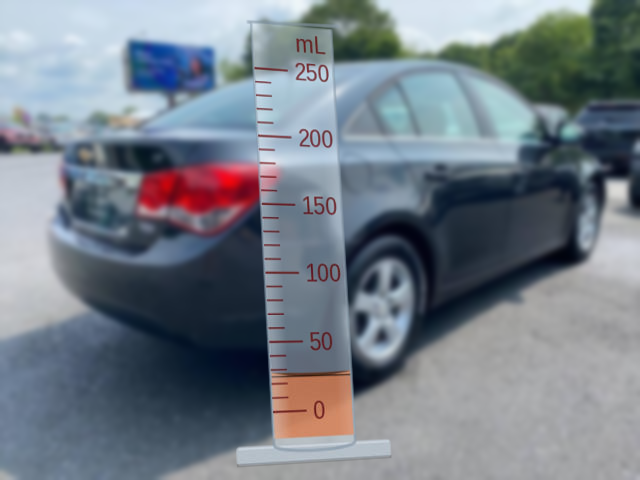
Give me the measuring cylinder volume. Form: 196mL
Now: 25mL
